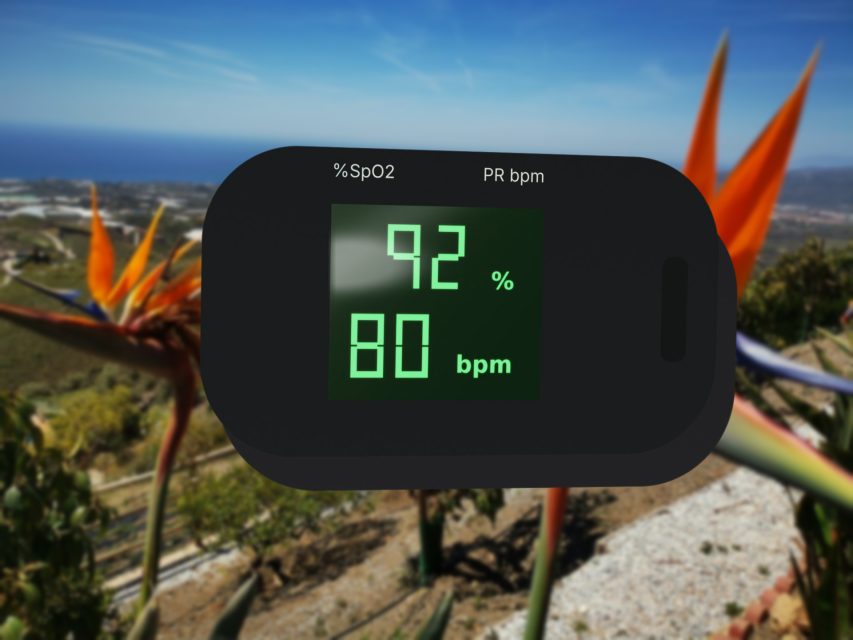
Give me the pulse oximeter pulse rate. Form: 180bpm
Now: 80bpm
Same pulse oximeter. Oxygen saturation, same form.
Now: 92%
